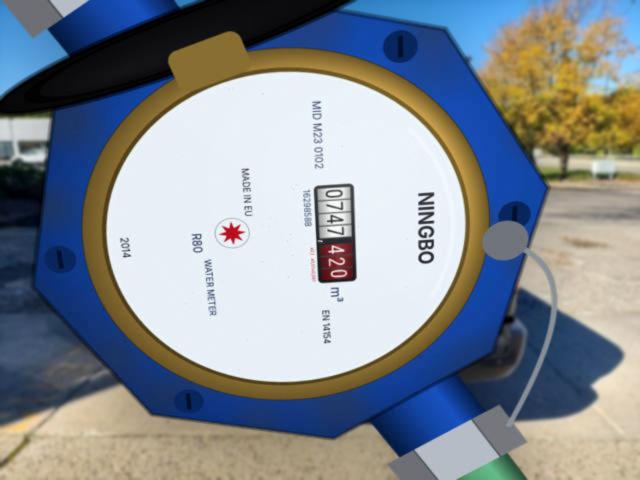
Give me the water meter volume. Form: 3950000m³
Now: 747.420m³
